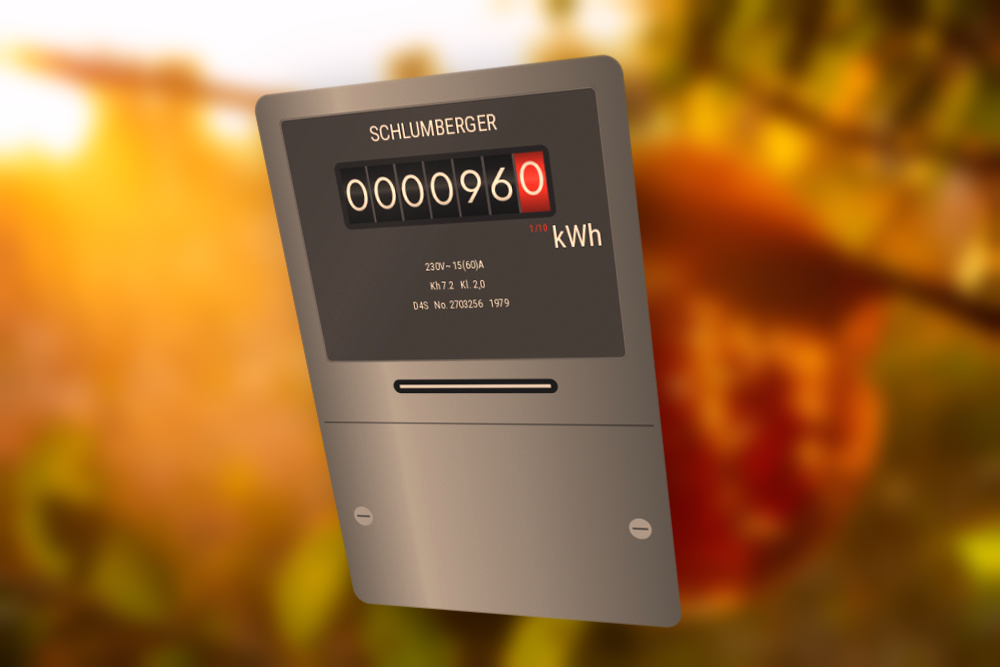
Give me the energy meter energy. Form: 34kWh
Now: 96.0kWh
